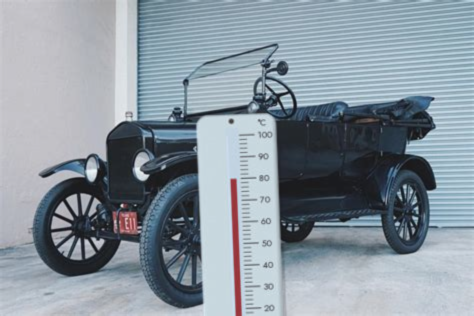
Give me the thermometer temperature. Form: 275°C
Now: 80°C
